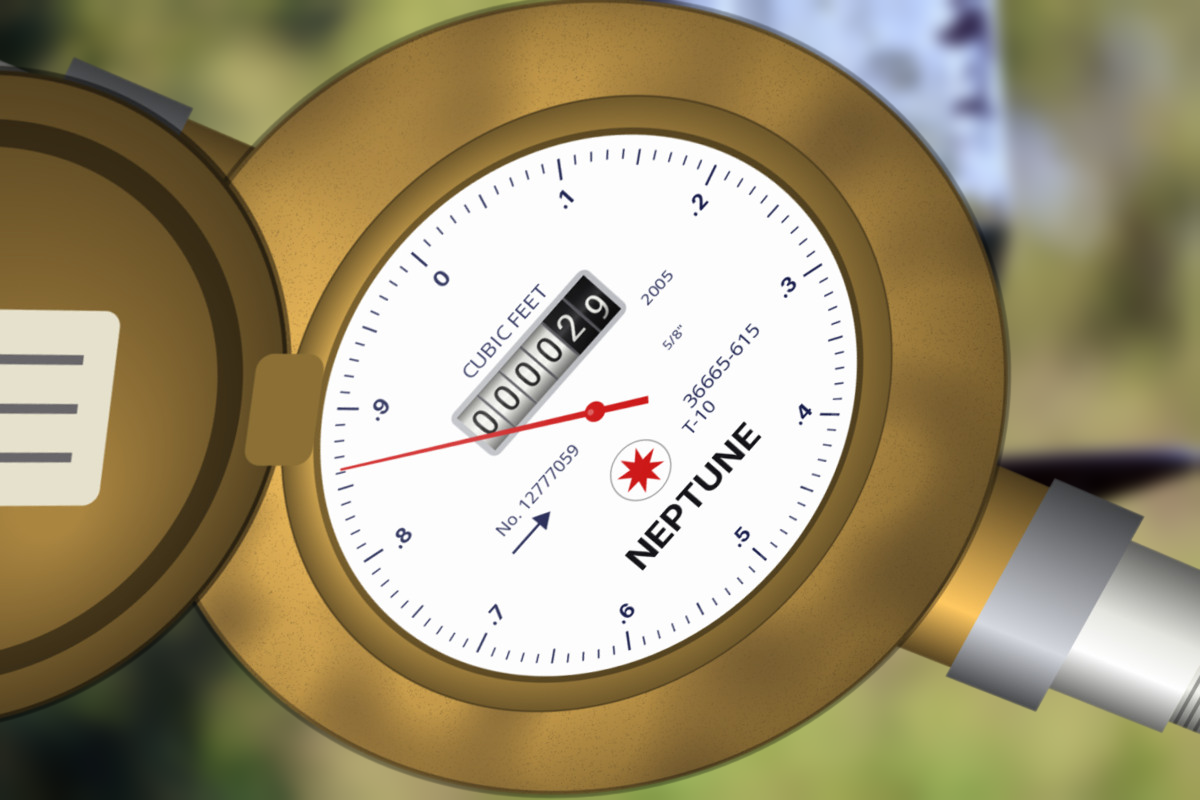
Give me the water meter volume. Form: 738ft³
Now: 28.86ft³
